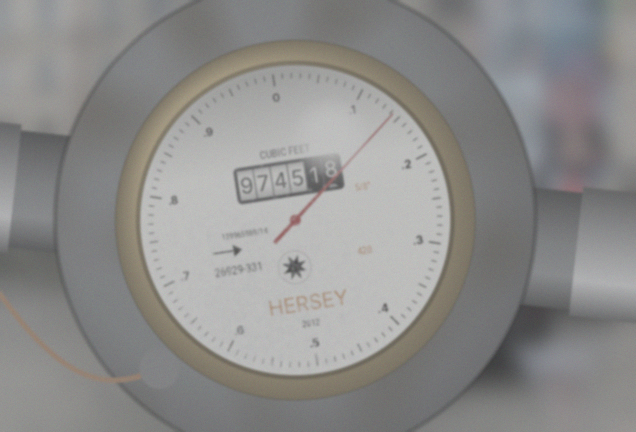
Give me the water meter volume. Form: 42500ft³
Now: 974518.14ft³
